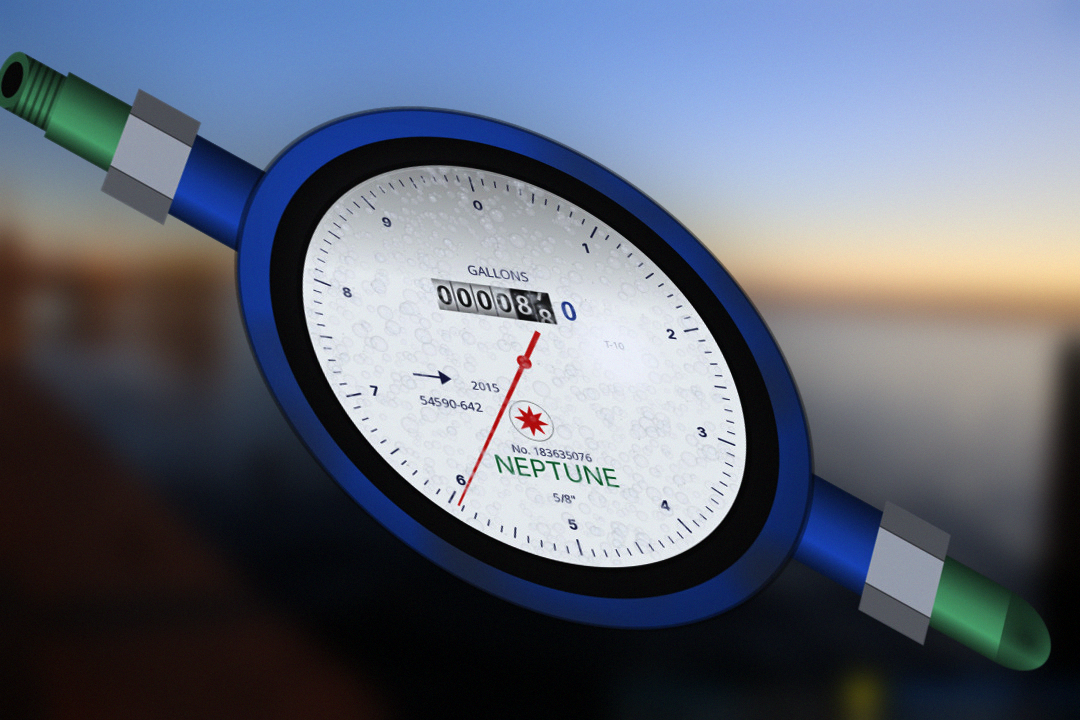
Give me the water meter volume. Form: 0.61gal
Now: 875.9gal
